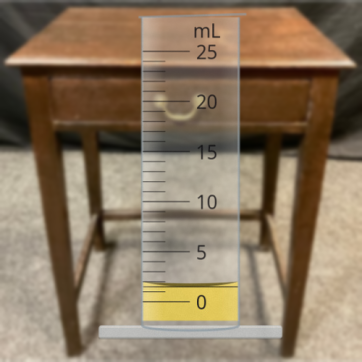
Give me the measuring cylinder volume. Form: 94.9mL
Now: 1.5mL
